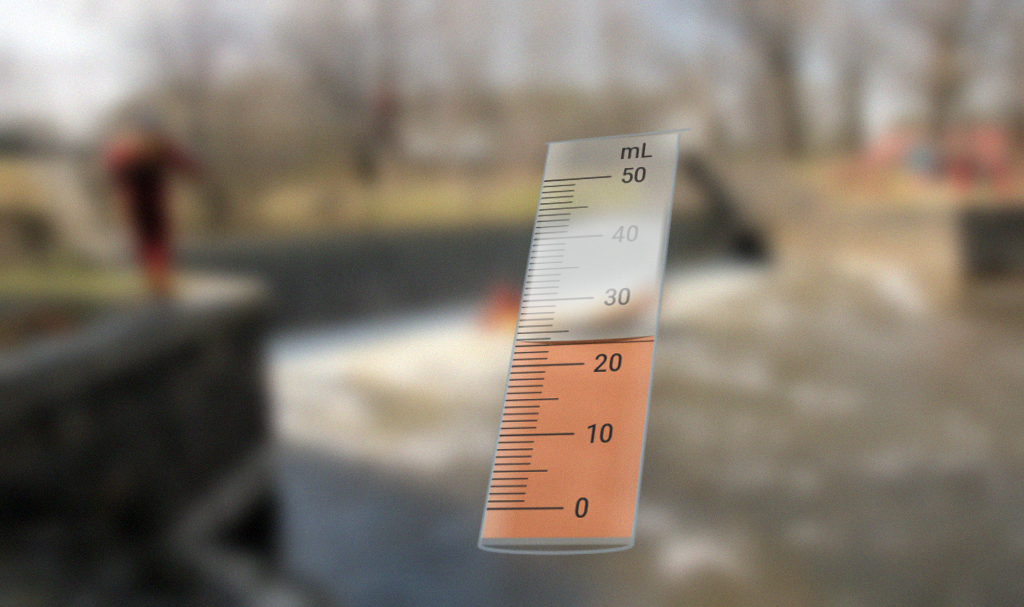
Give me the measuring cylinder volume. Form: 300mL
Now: 23mL
